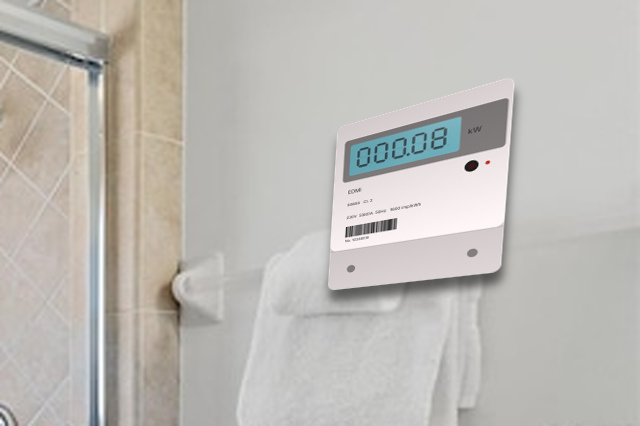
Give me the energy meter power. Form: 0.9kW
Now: 0.08kW
